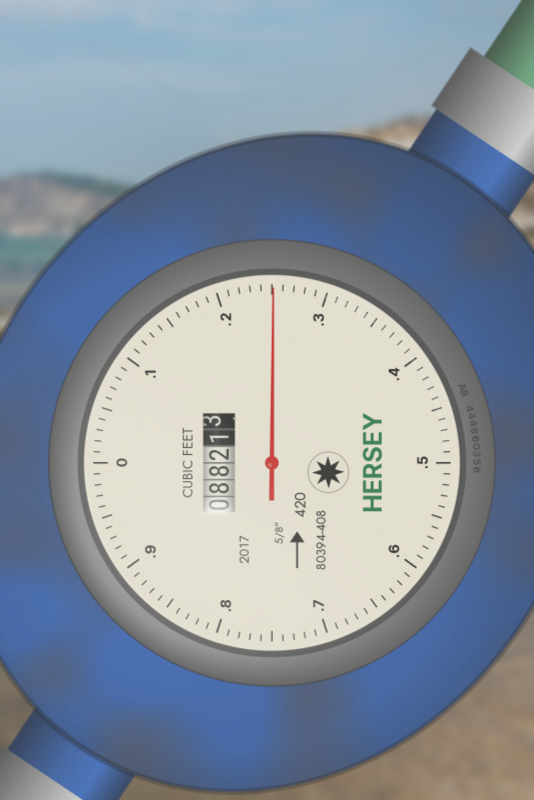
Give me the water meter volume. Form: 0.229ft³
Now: 88213.25ft³
